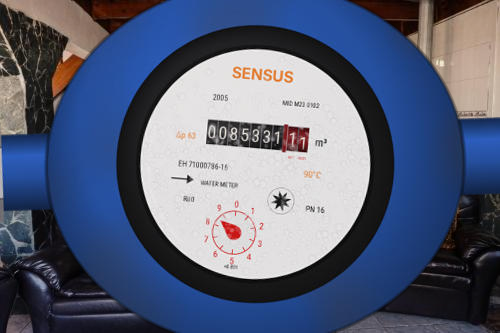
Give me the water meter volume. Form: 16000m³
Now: 85331.108m³
